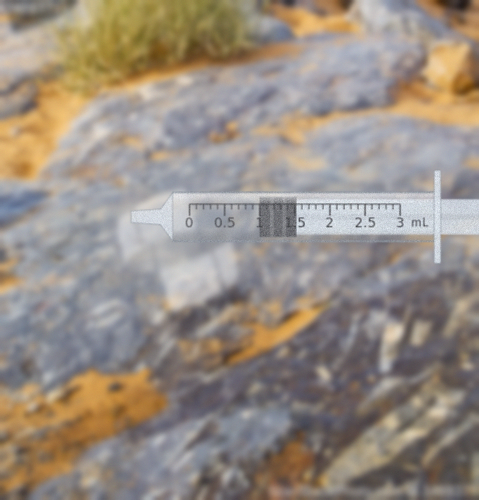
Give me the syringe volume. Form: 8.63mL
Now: 1mL
